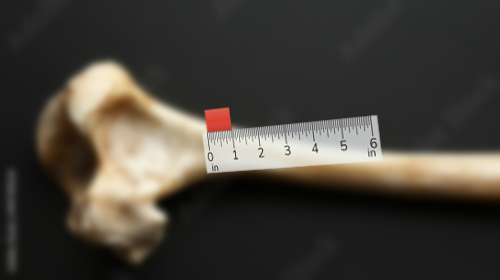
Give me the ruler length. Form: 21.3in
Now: 1in
